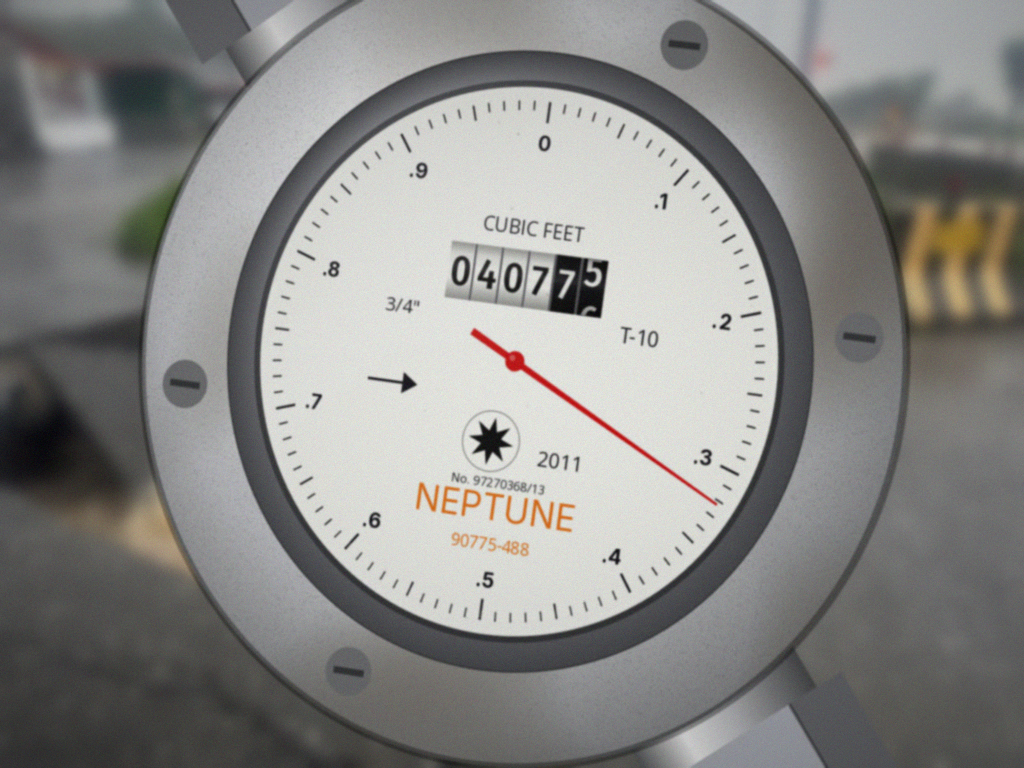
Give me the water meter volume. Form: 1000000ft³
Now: 40775.32ft³
